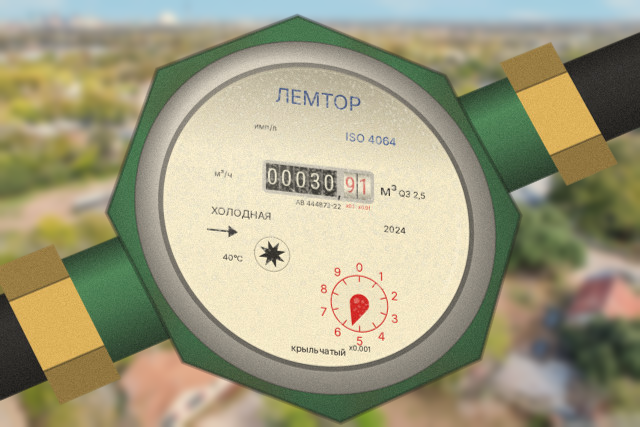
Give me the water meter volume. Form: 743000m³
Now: 30.915m³
